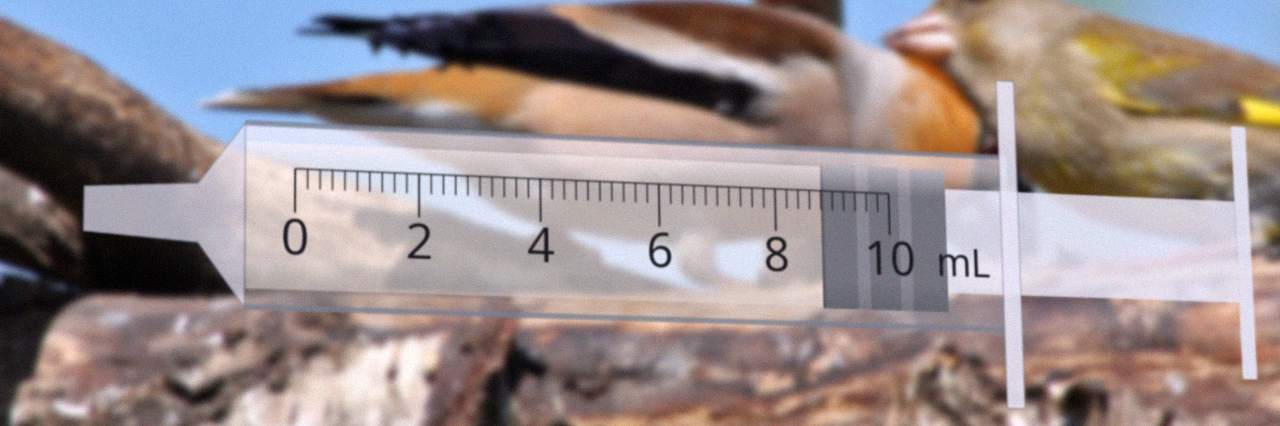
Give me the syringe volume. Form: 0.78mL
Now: 8.8mL
